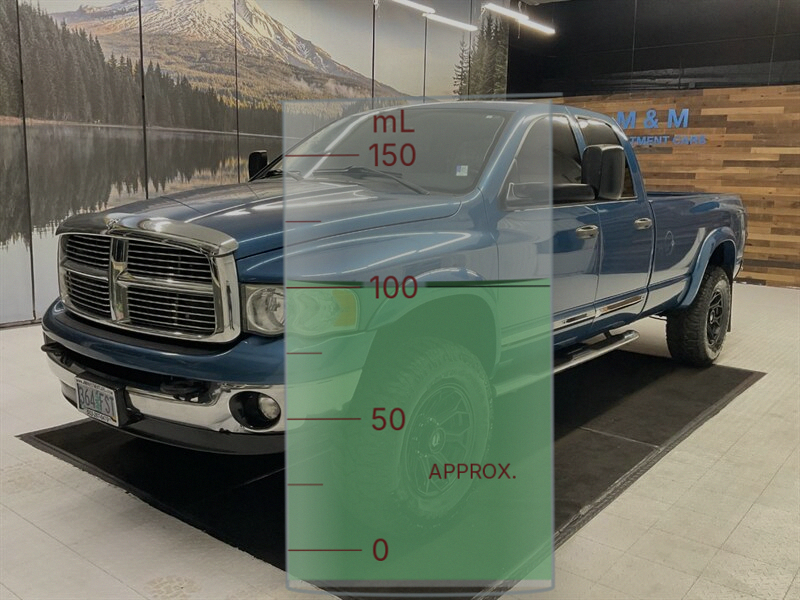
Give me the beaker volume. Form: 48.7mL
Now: 100mL
